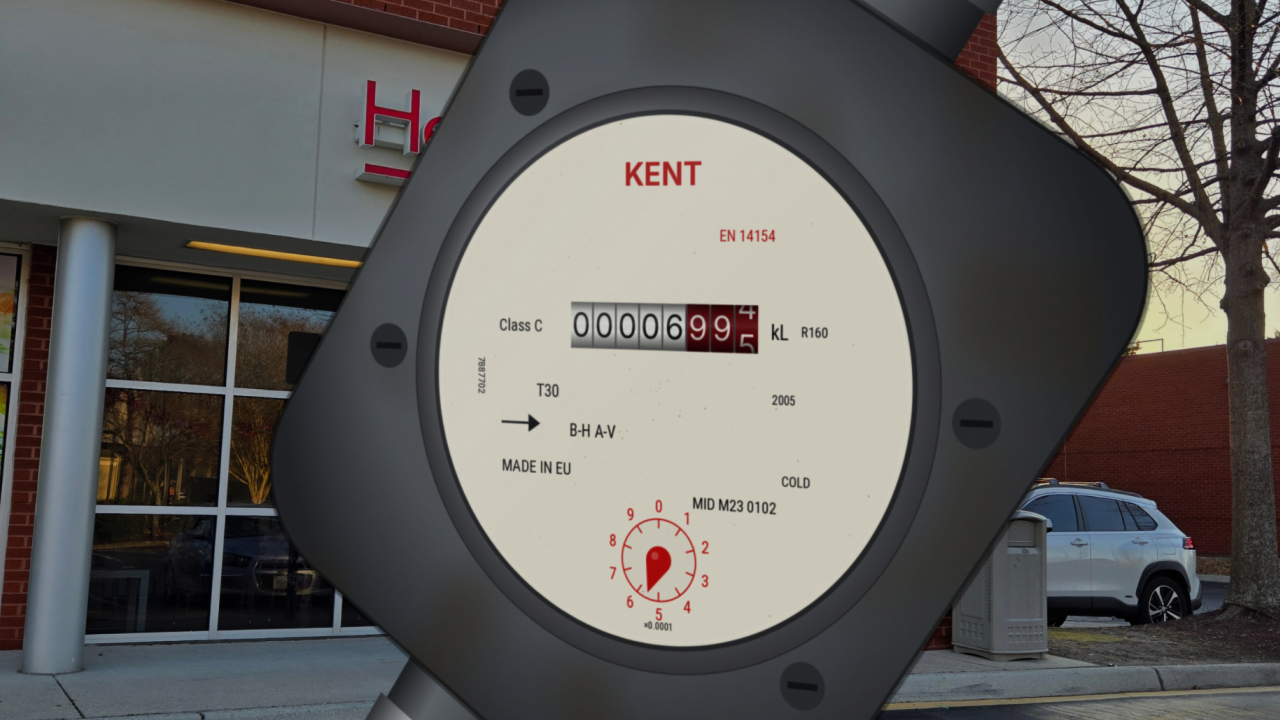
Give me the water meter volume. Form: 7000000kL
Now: 6.9945kL
